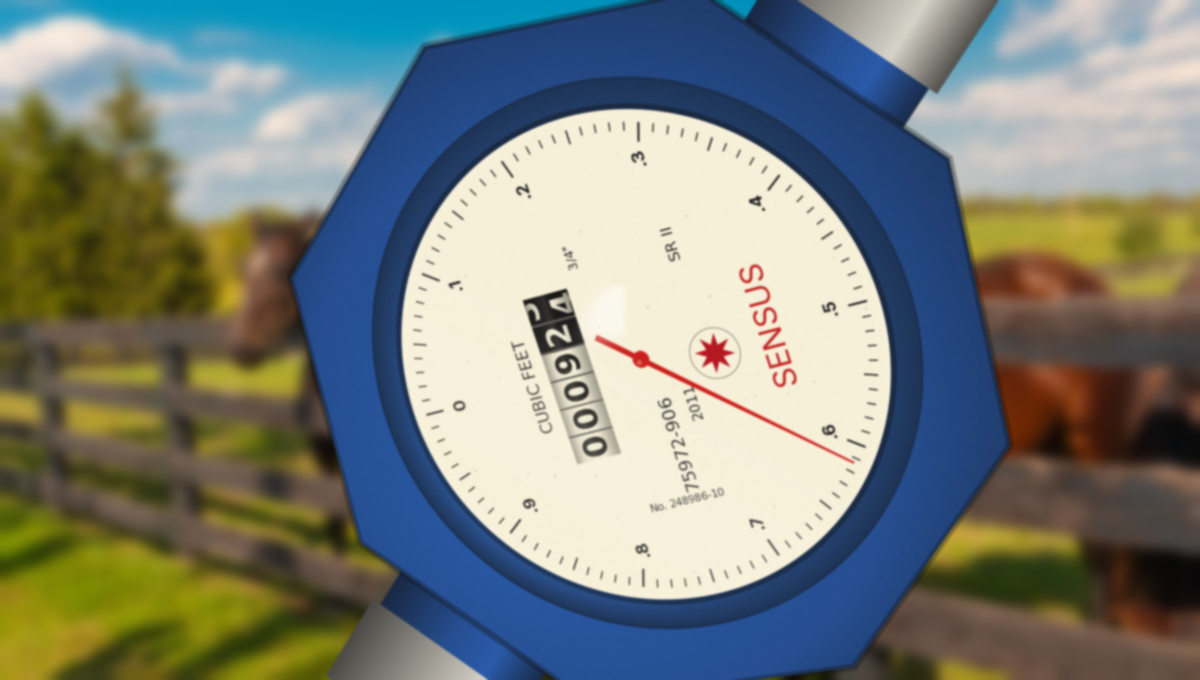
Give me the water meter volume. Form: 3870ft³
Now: 923.61ft³
